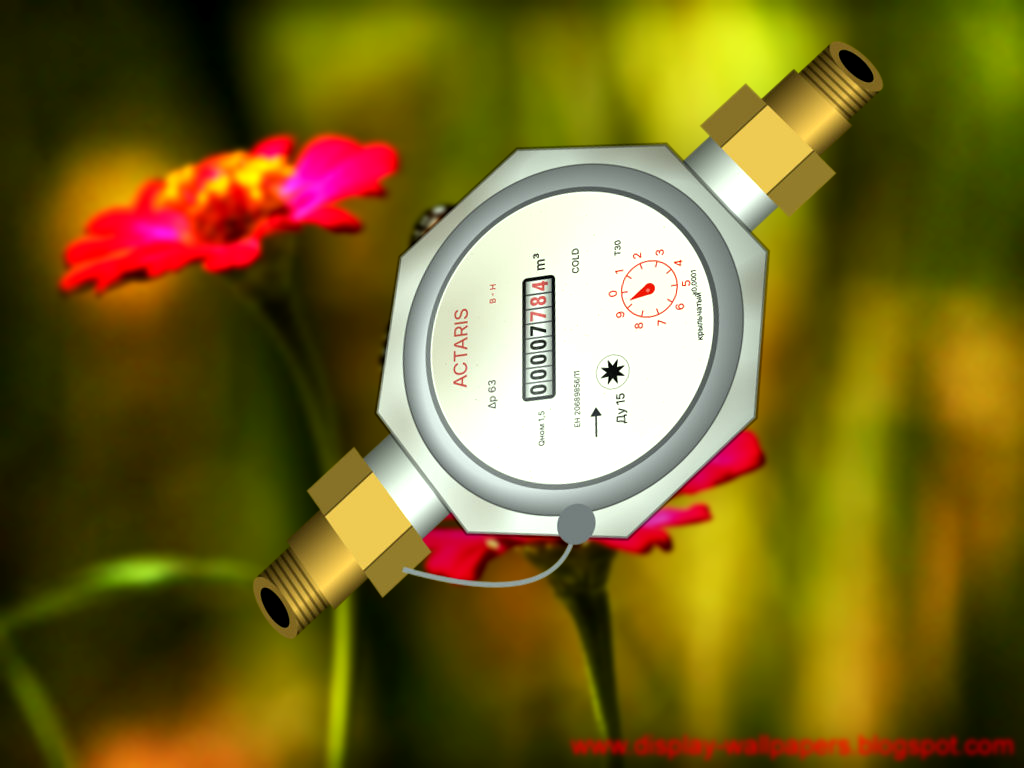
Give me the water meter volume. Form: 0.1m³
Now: 7.7839m³
